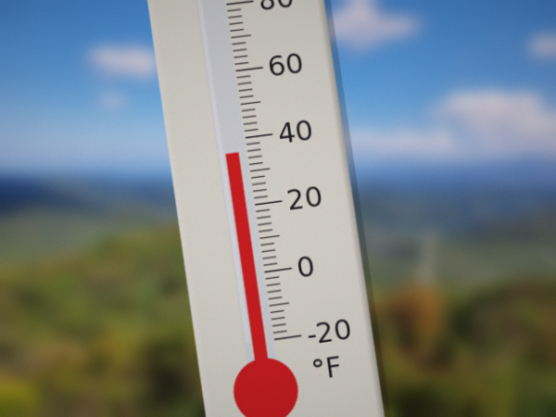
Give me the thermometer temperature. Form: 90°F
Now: 36°F
